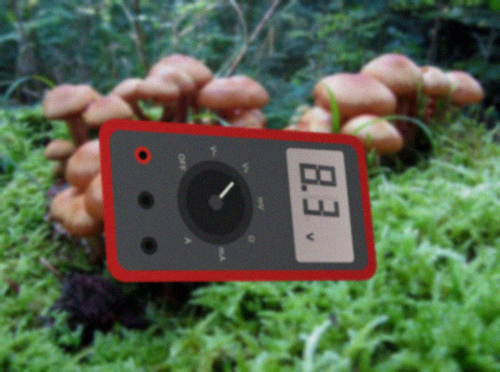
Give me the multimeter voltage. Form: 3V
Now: 8.3V
